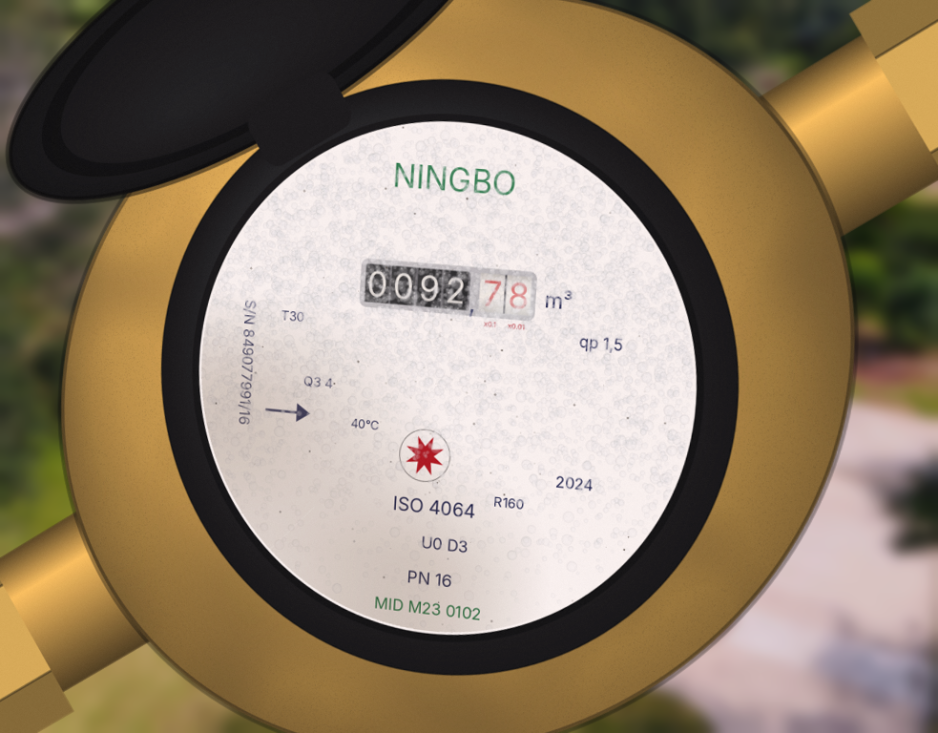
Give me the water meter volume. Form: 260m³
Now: 92.78m³
